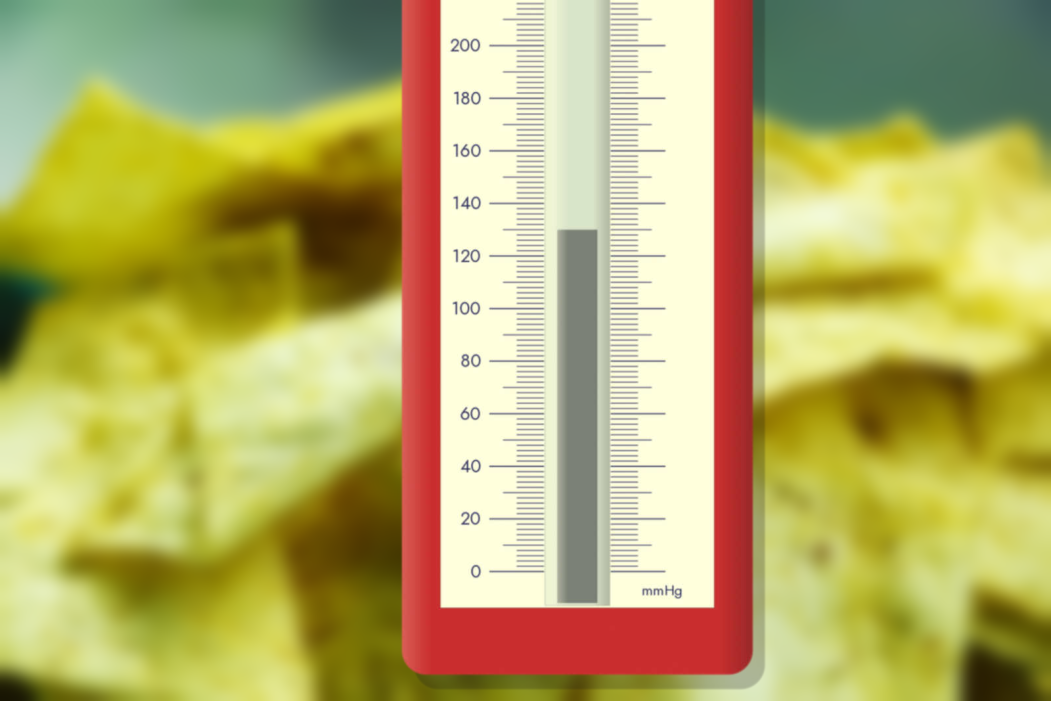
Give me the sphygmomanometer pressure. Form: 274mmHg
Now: 130mmHg
